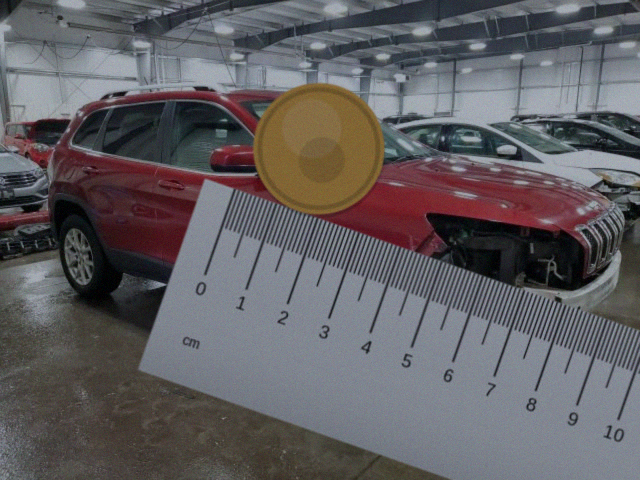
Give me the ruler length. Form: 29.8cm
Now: 3cm
